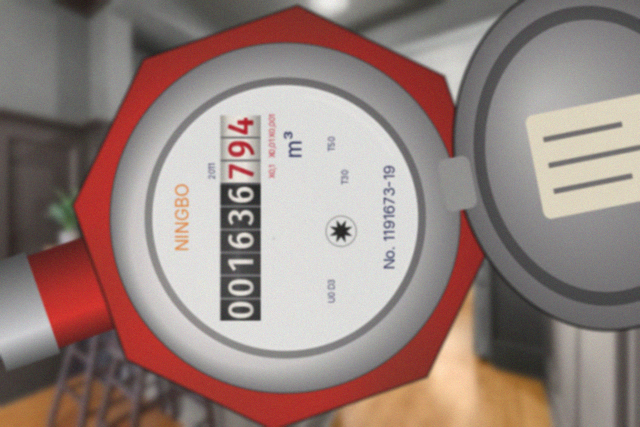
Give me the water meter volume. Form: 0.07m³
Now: 1636.794m³
